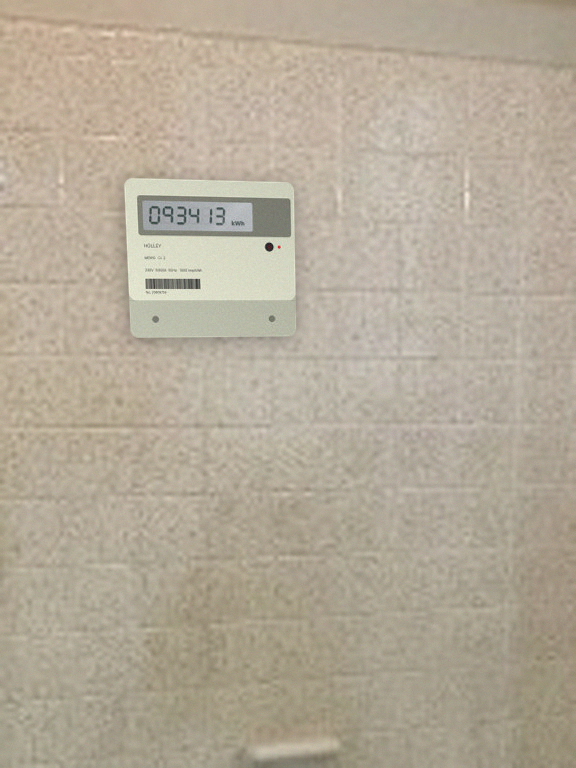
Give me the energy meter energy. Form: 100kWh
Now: 93413kWh
